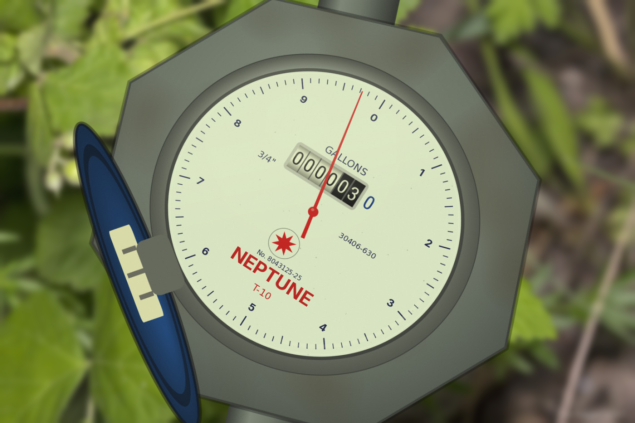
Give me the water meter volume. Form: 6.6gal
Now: 29.7gal
